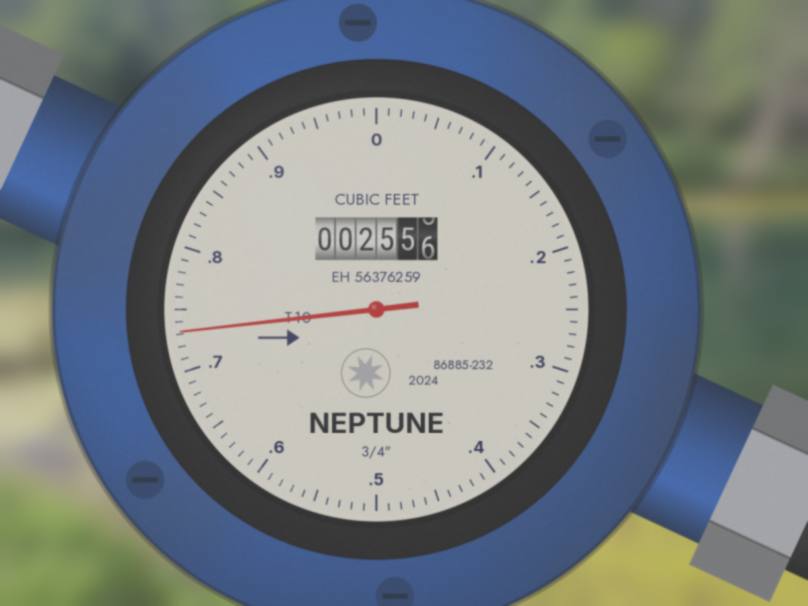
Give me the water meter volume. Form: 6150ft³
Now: 2555.73ft³
